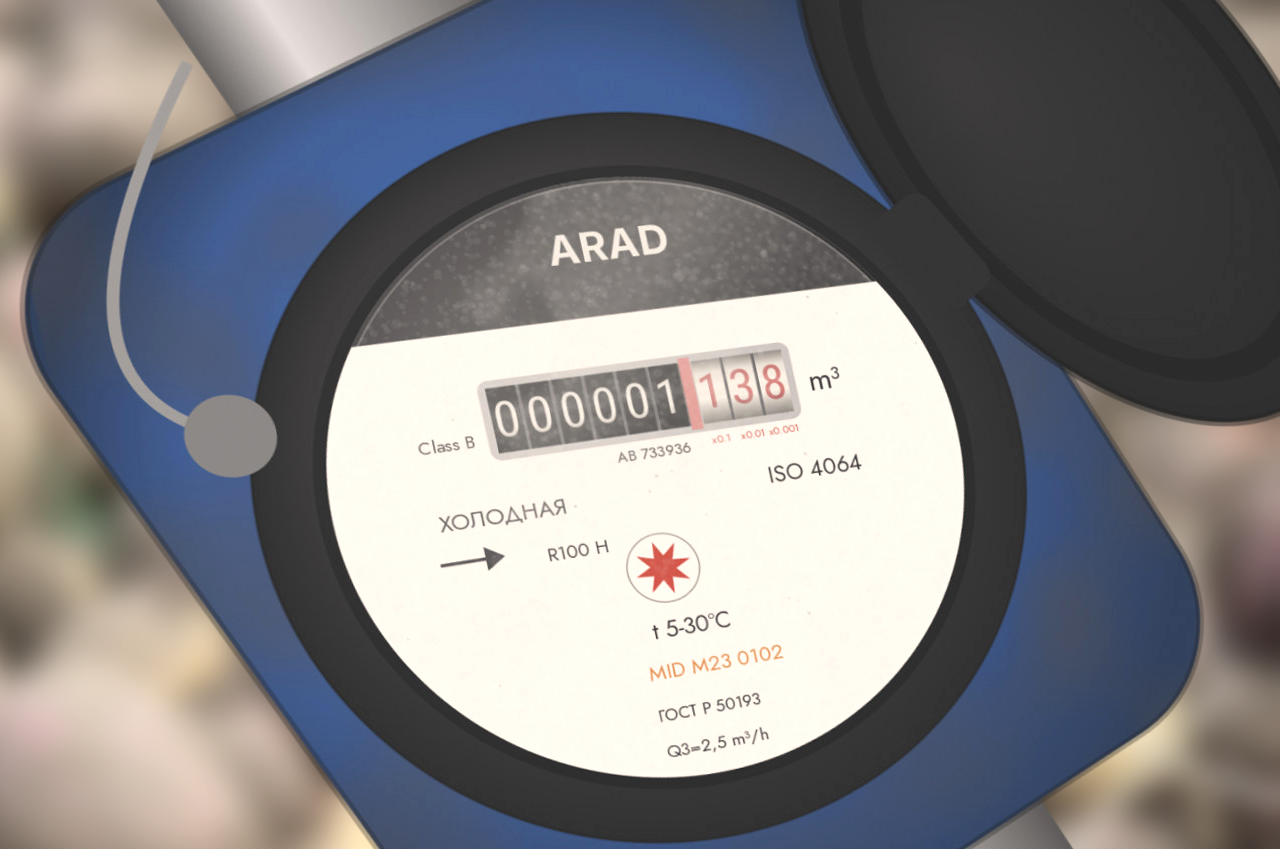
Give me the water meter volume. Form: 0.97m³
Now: 1.138m³
